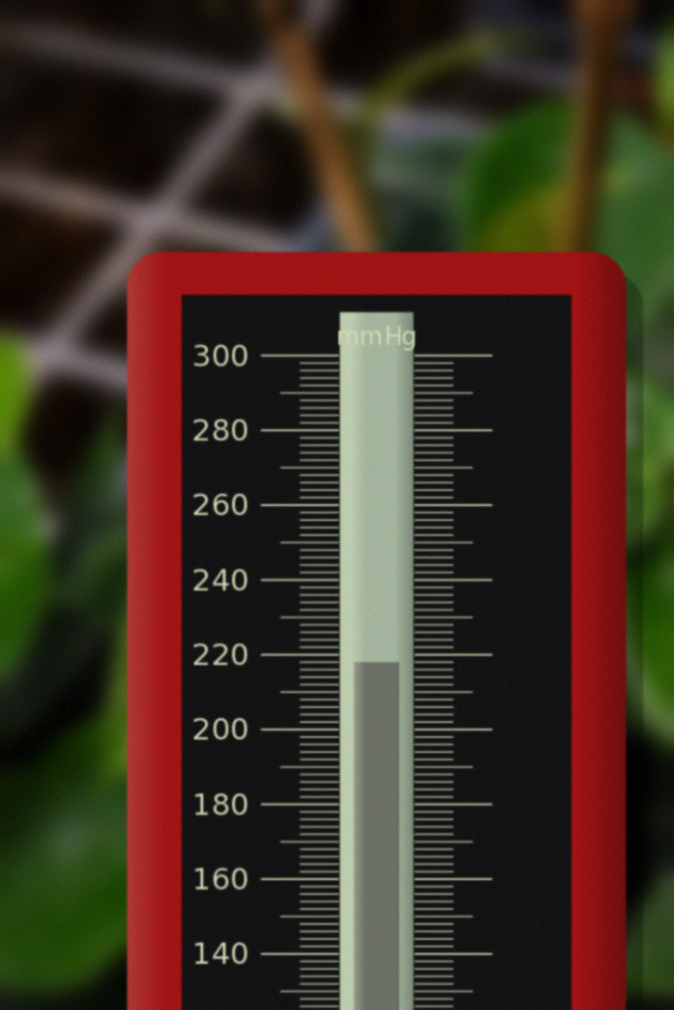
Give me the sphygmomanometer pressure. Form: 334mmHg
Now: 218mmHg
